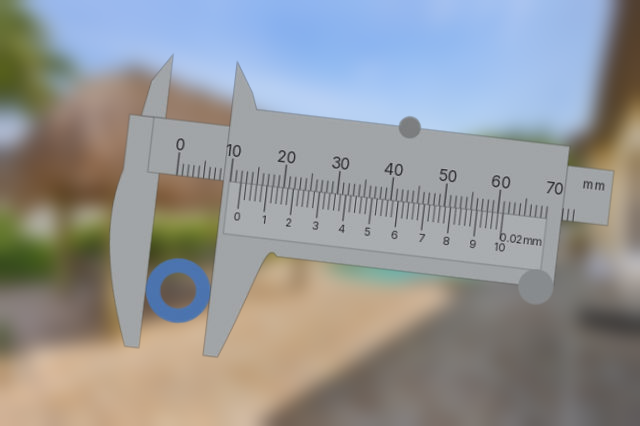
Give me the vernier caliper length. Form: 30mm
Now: 12.0mm
